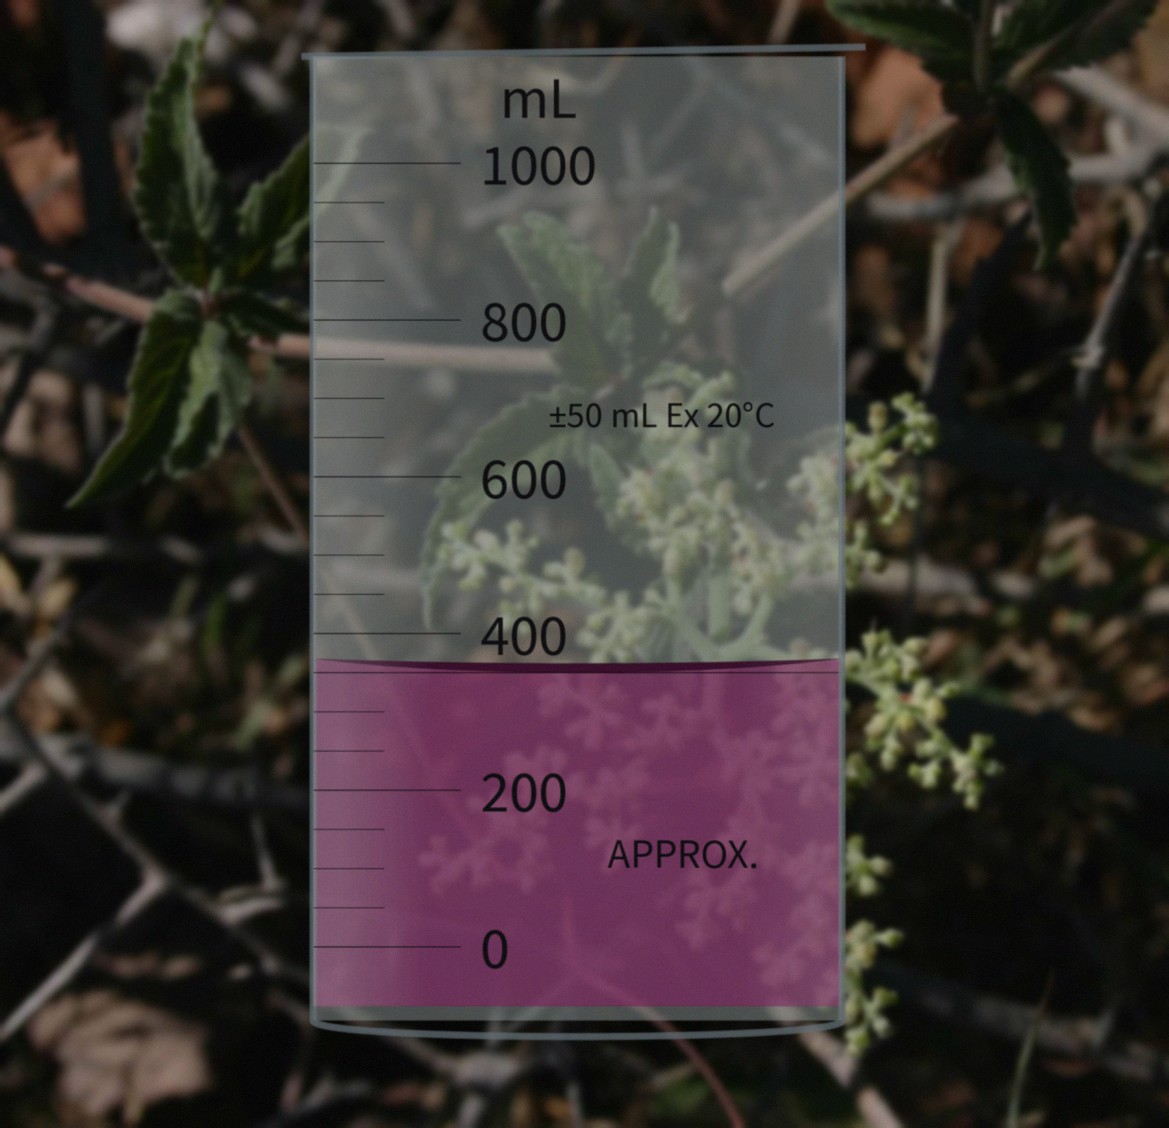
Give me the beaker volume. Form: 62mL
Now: 350mL
